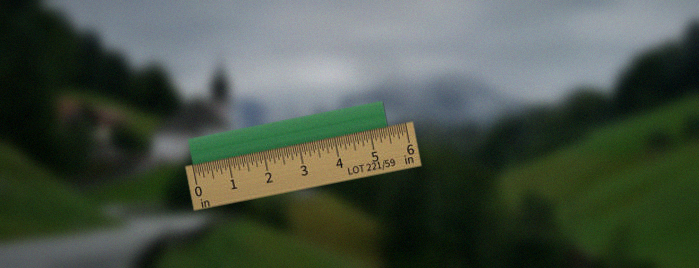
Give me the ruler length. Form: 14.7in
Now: 5.5in
